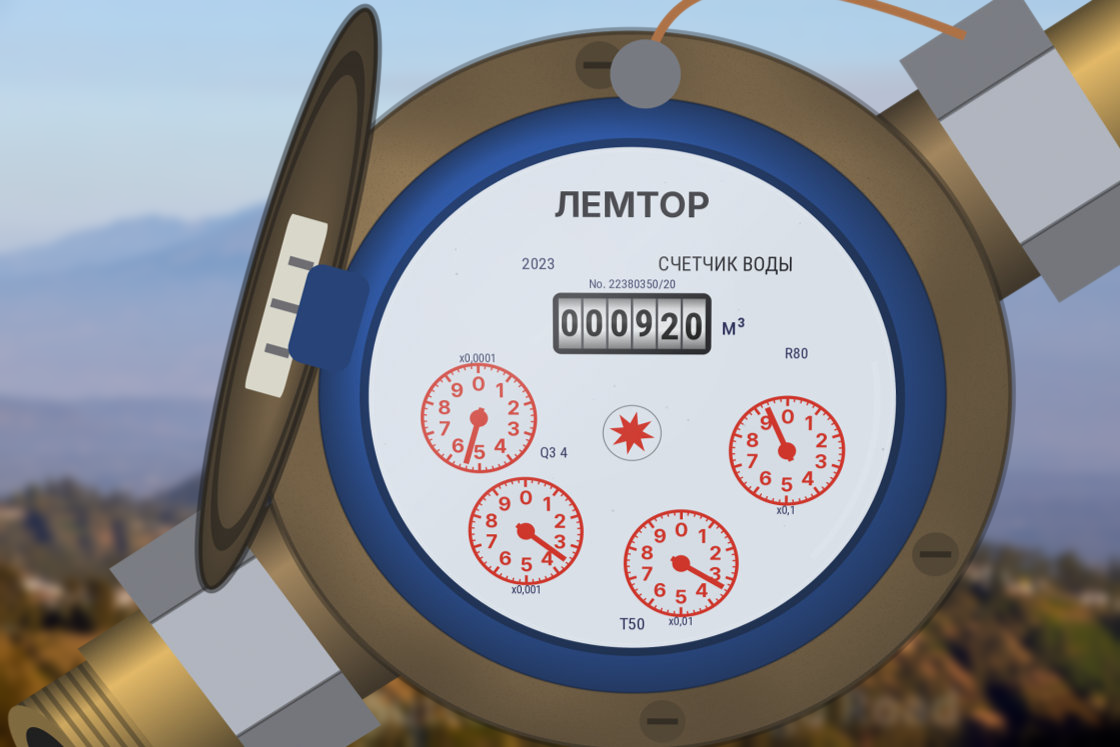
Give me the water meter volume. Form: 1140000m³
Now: 919.9335m³
